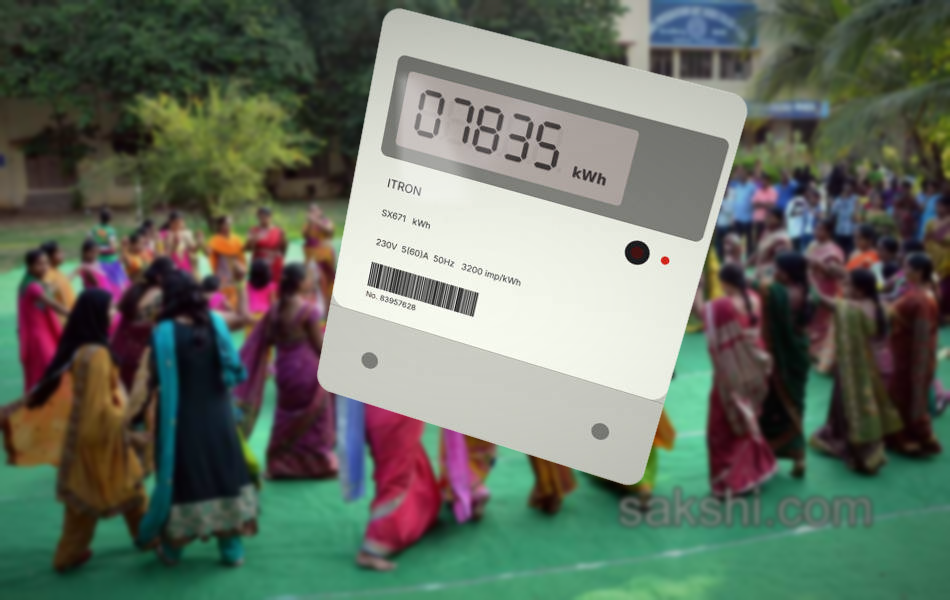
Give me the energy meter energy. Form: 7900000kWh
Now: 7835kWh
